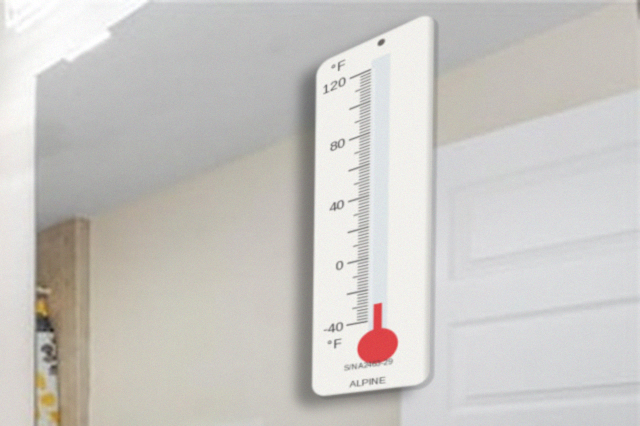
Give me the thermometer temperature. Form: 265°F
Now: -30°F
